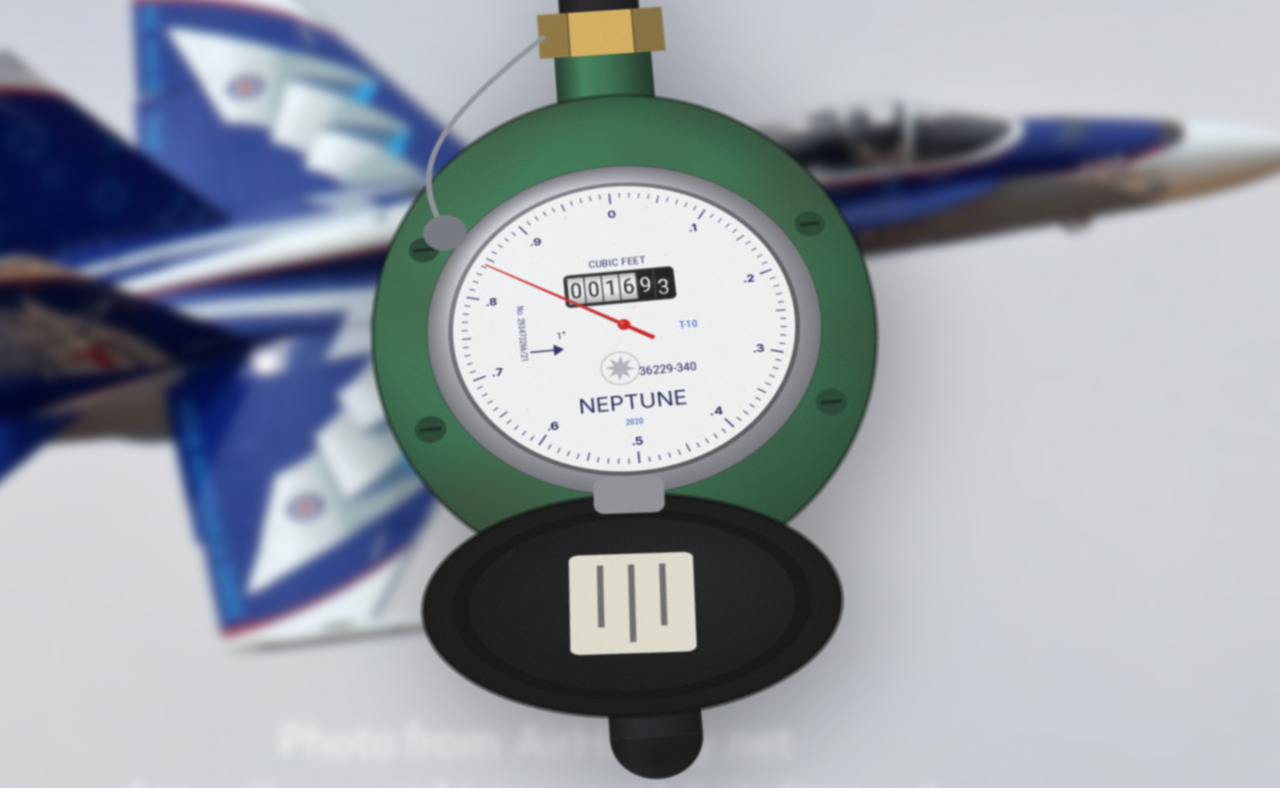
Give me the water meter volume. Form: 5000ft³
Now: 1692.84ft³
